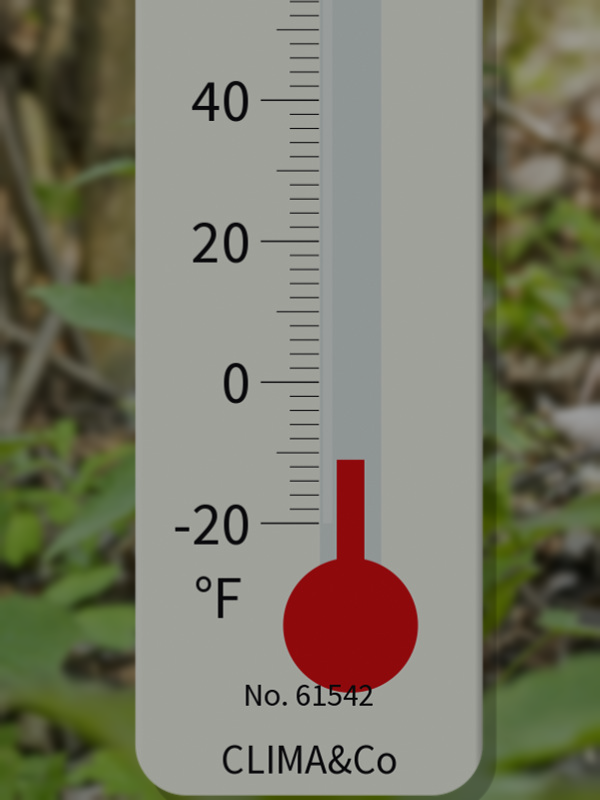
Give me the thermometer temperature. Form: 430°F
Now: -11°F
